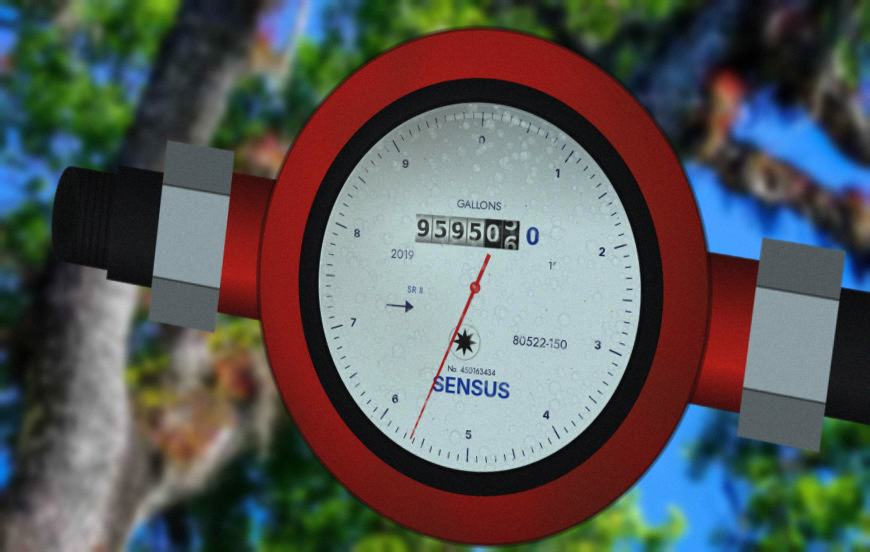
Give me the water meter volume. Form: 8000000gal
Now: 9595055.6gal
